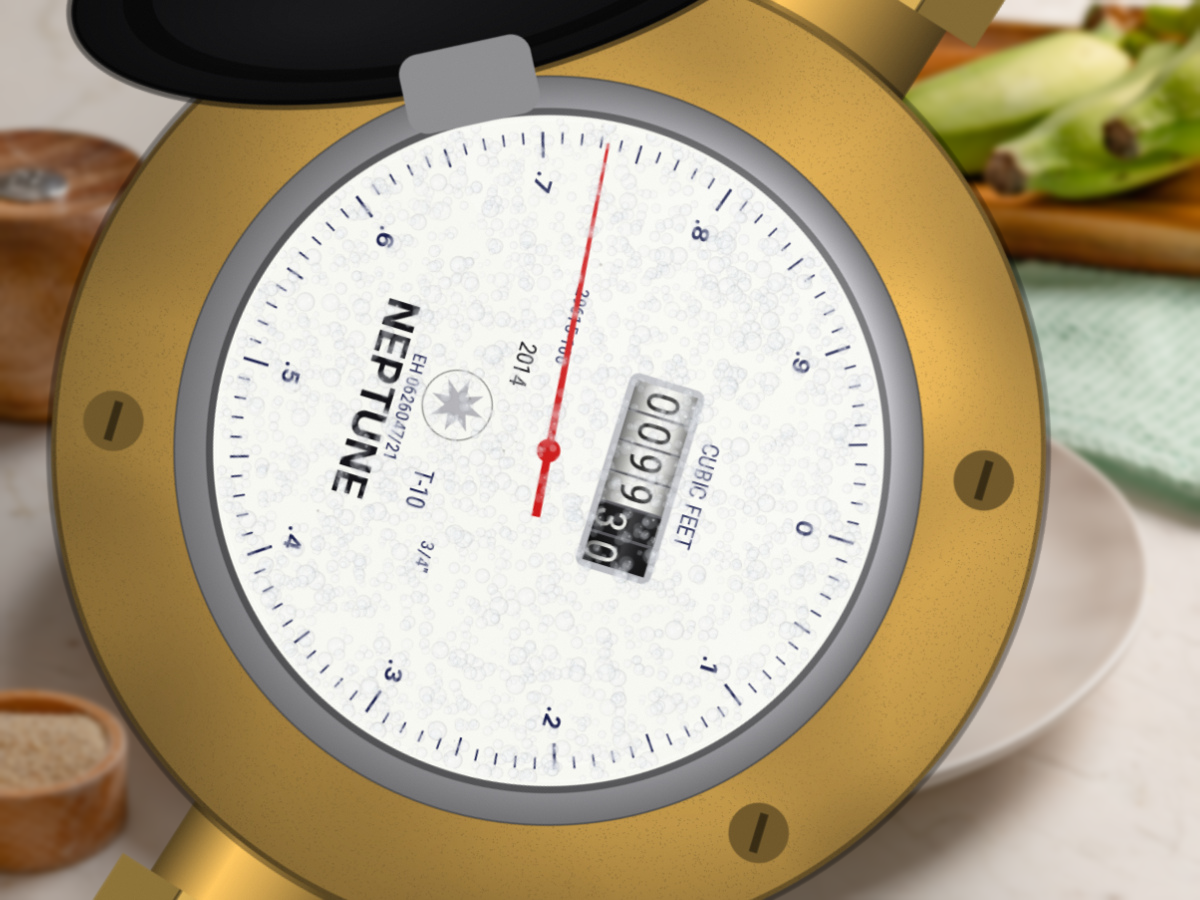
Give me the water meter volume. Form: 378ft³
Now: 9929.73ft³
